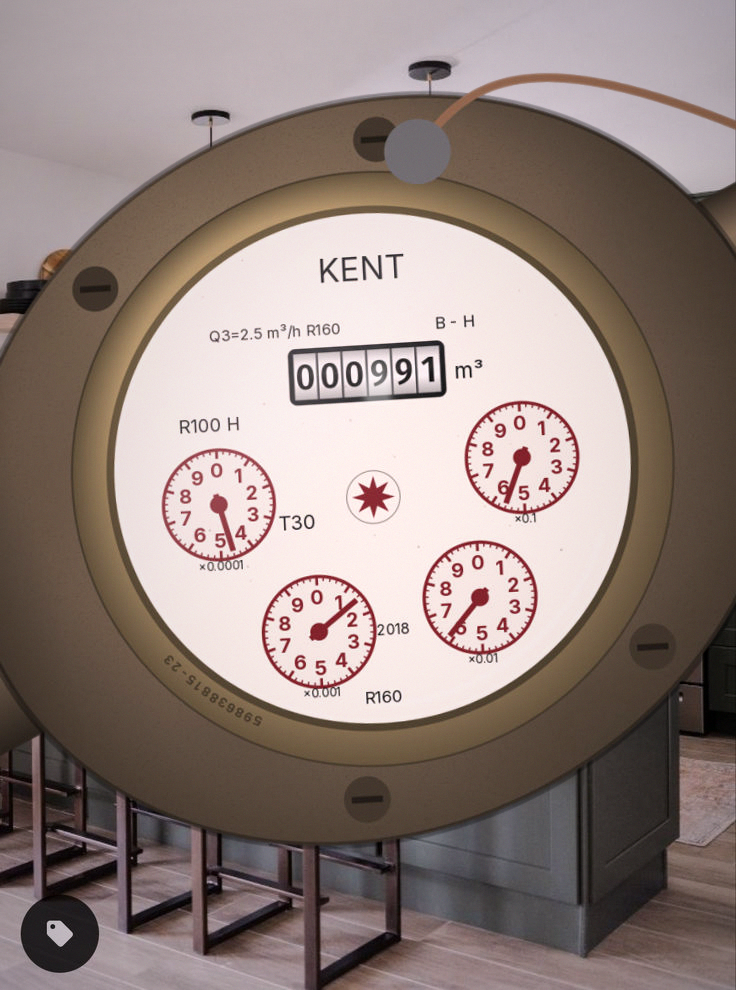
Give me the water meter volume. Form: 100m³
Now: 991.5614m³
